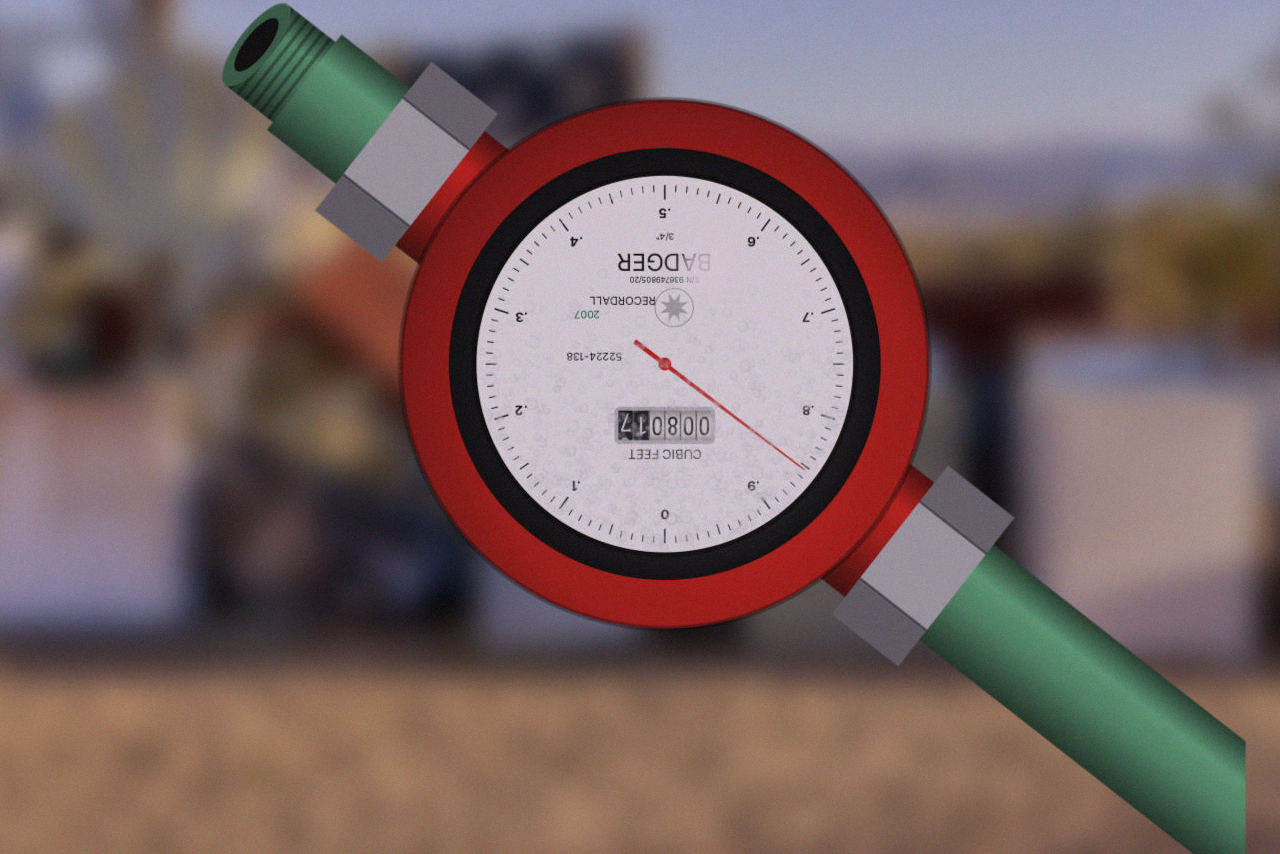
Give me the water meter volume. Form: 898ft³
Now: 8016.85ft³
